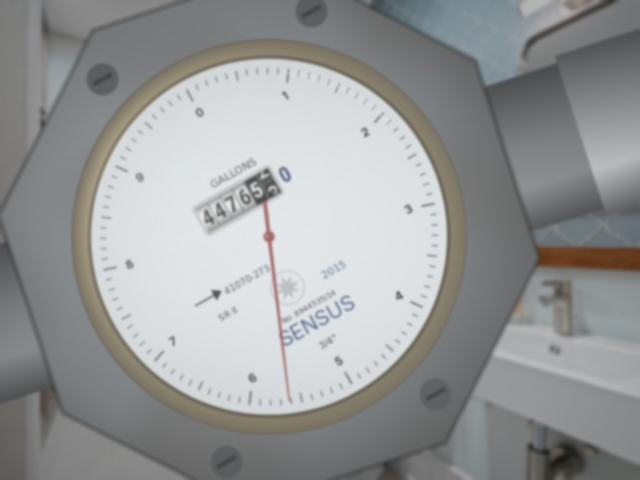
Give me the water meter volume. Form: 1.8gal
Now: 4476525.6gal
